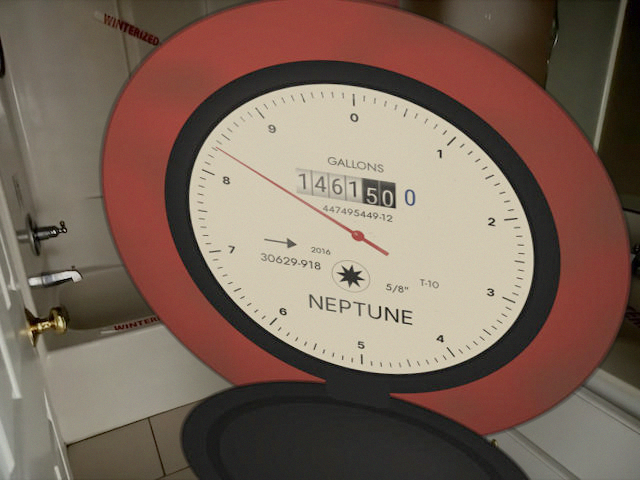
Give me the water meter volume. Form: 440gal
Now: 1461498.3gal
